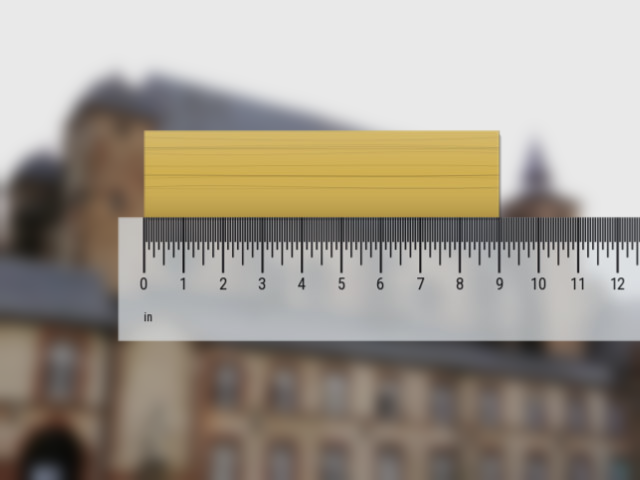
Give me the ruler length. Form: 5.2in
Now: 9in
